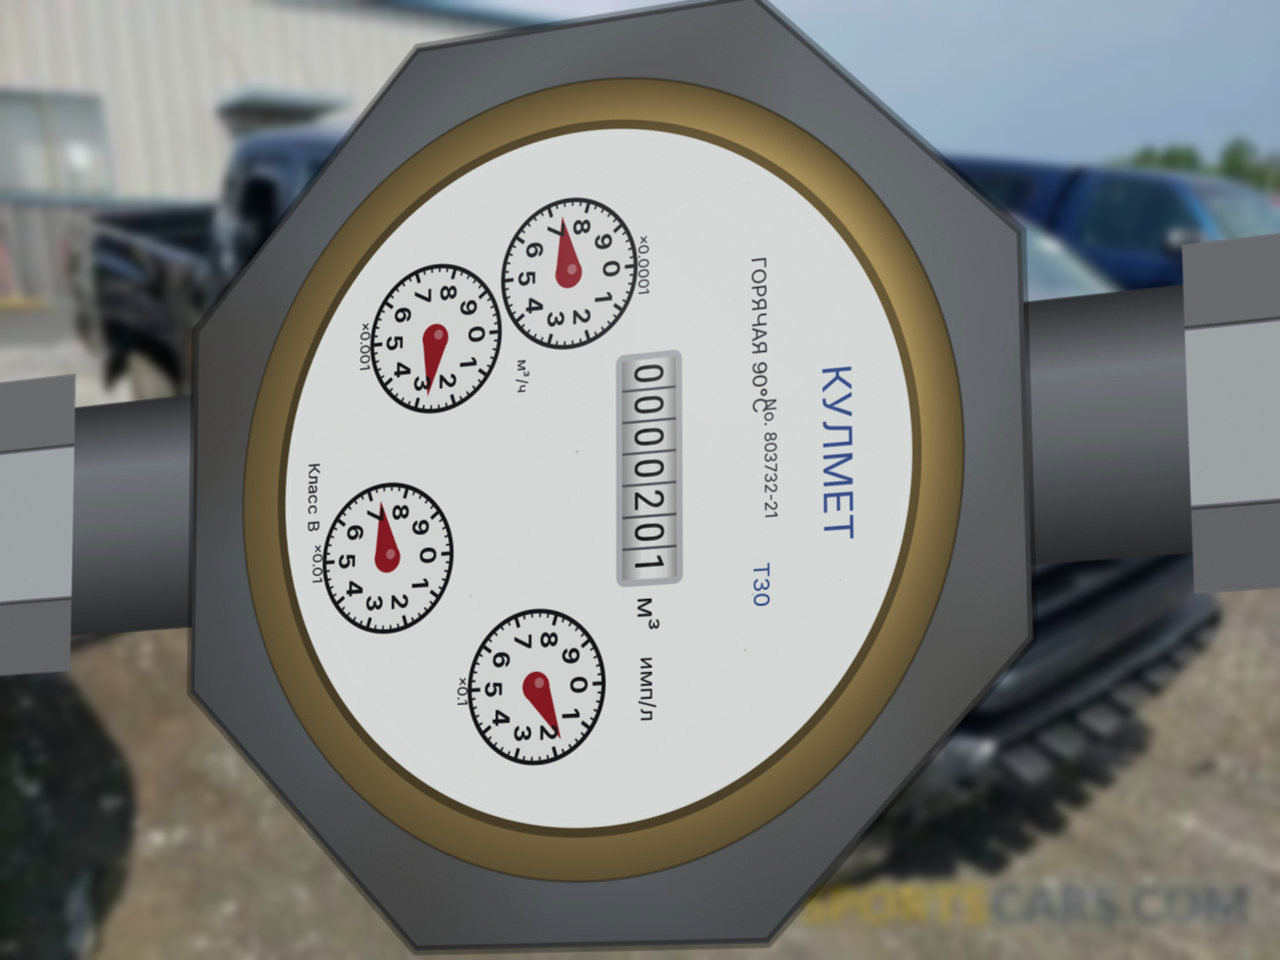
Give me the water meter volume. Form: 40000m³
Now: 201.1727m³
